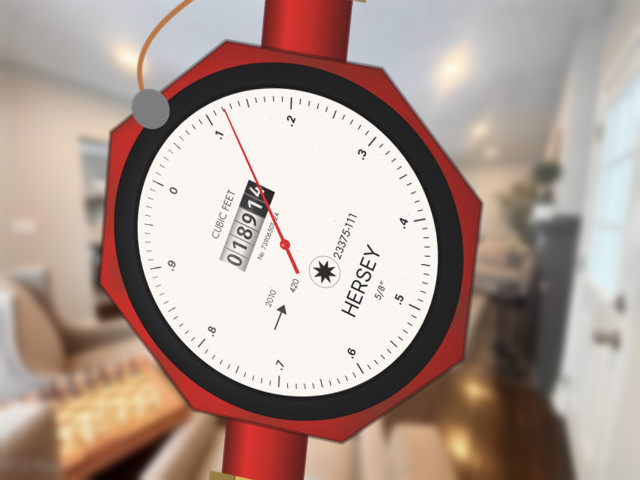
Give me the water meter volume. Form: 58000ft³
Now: 18914.12ft³
